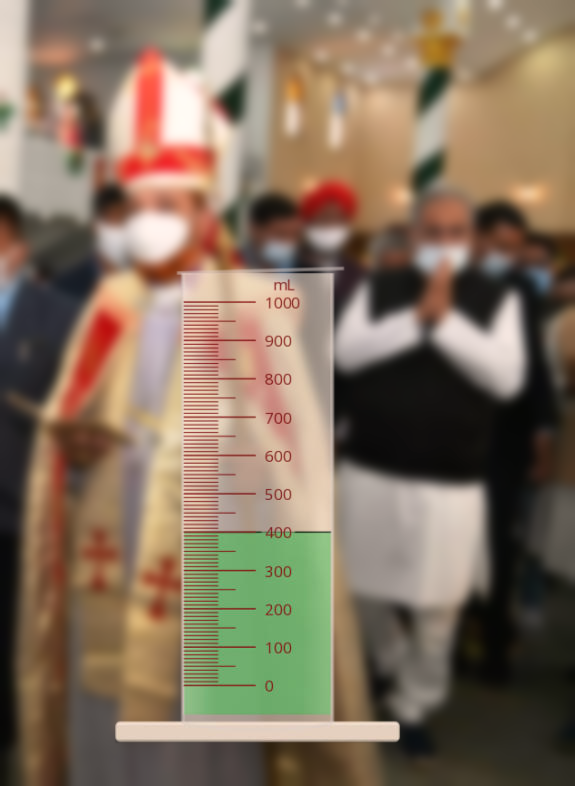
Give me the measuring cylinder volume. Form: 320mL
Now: 400mL
